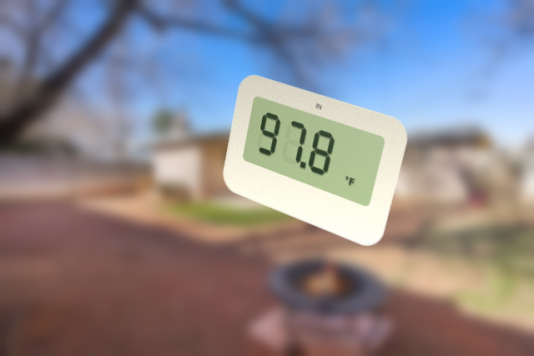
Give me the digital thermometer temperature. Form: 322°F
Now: 97.8°F
